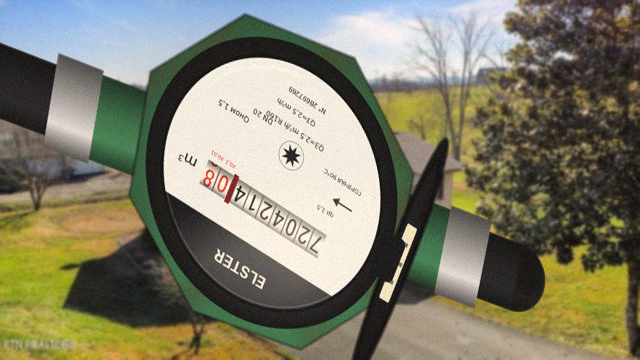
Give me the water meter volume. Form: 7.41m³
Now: 7204214.08m³
